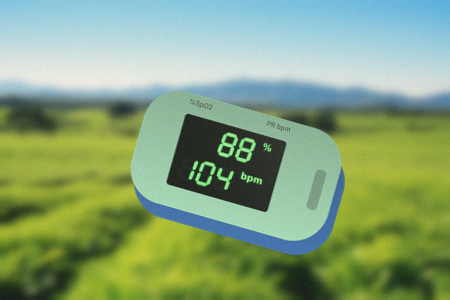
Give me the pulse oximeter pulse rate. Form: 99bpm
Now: 104bpm
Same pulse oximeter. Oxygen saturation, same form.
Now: 88%
